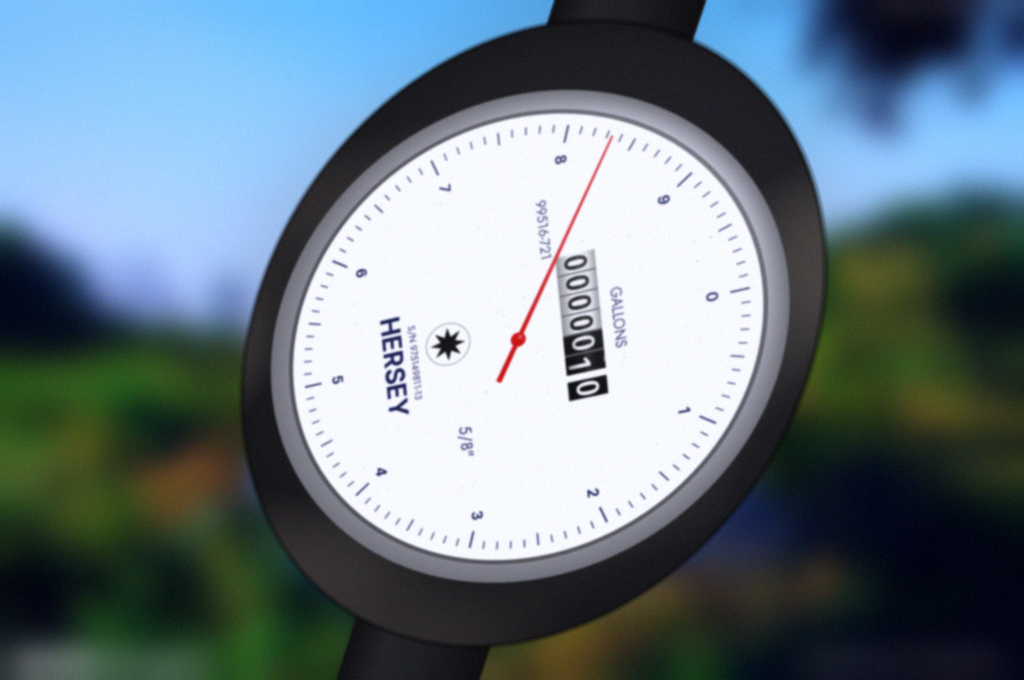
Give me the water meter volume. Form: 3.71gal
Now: 8.3gal
